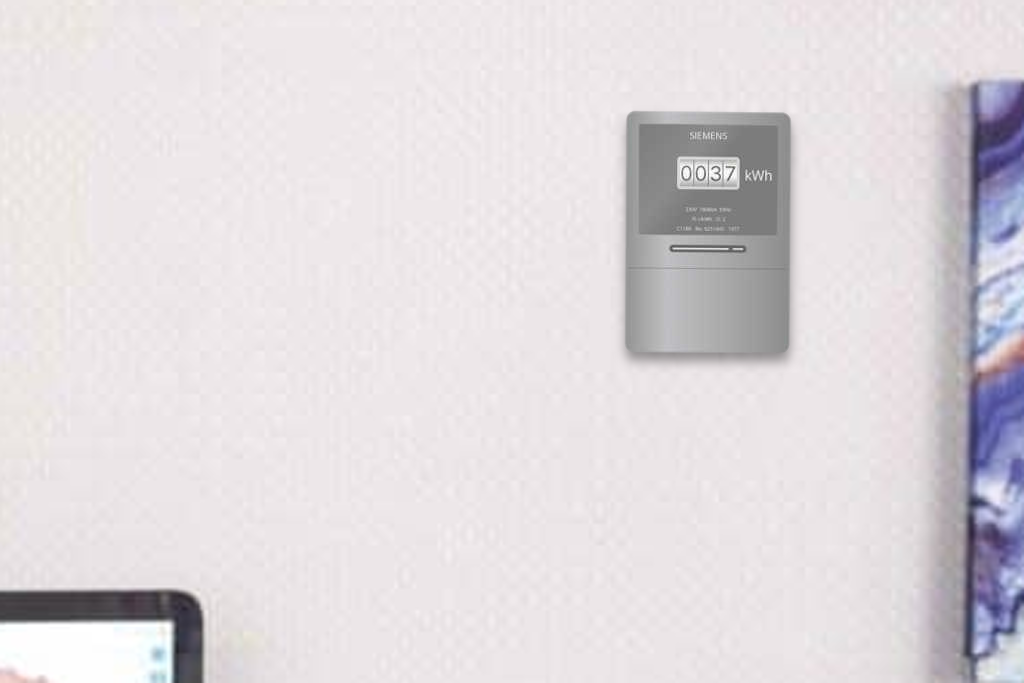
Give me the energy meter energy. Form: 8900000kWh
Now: 37kWh
